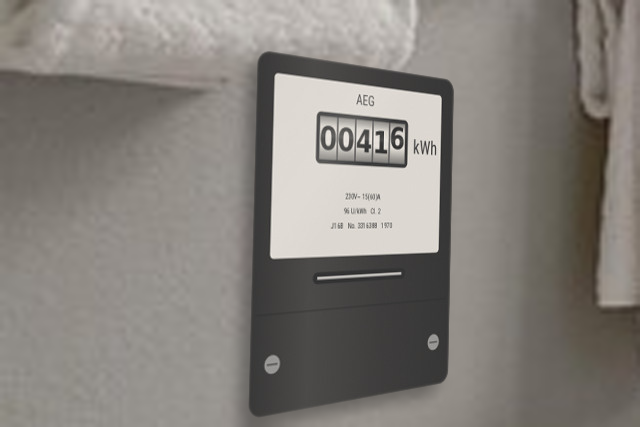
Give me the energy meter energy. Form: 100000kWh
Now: 416kWh
